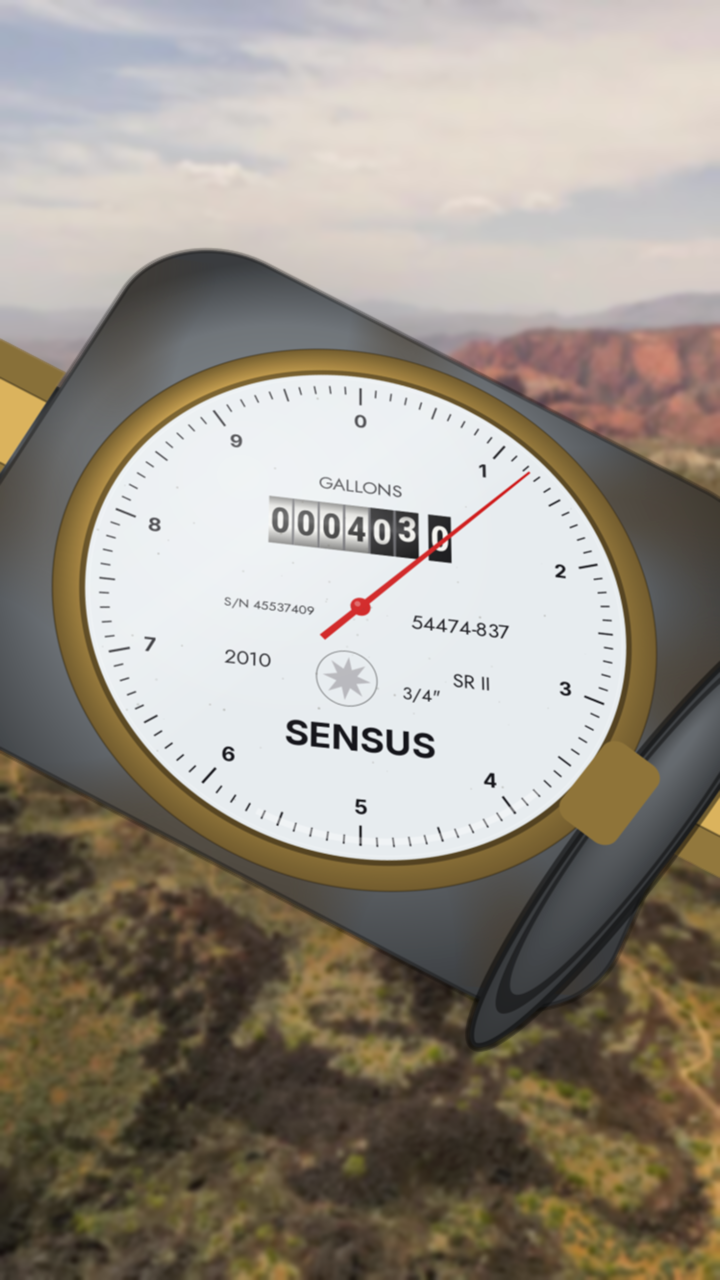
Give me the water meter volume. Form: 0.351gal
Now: 4031.2gal
